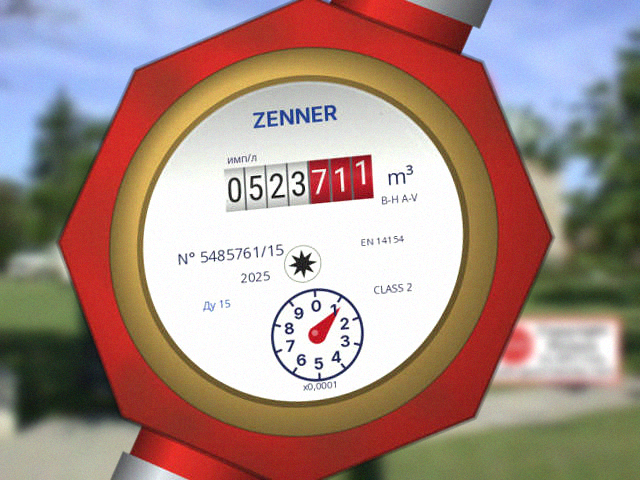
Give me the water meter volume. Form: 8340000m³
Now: 523.7111m³
